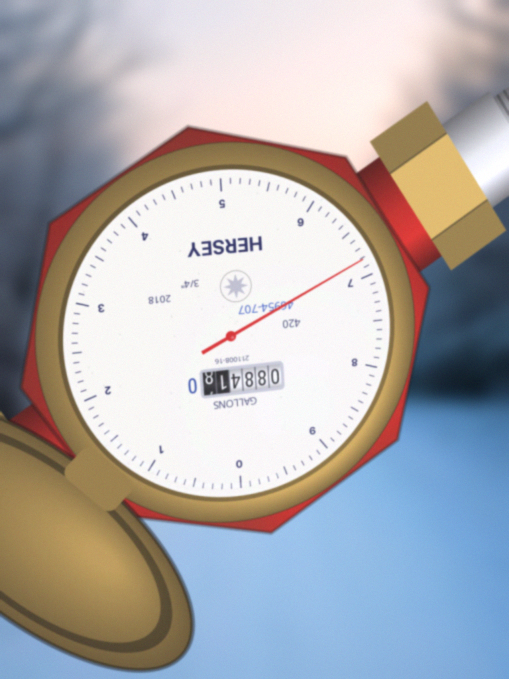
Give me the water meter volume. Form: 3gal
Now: 884176.8gal
